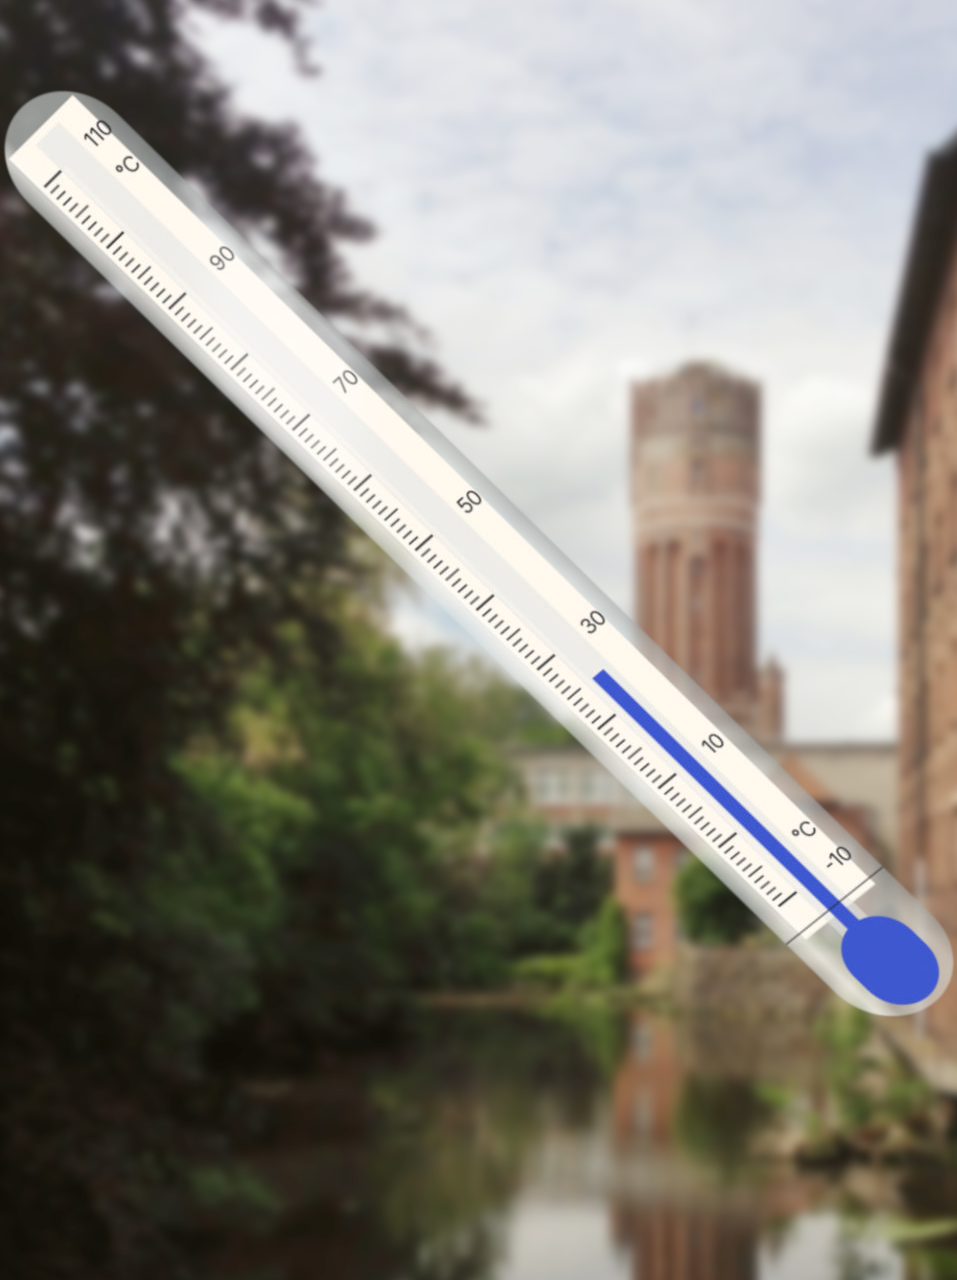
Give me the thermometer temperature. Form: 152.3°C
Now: 25°C
